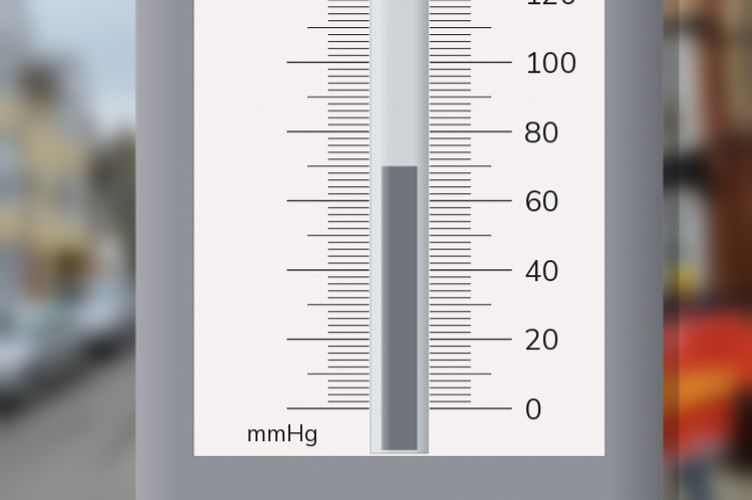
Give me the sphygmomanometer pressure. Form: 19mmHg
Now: 70mmHg
